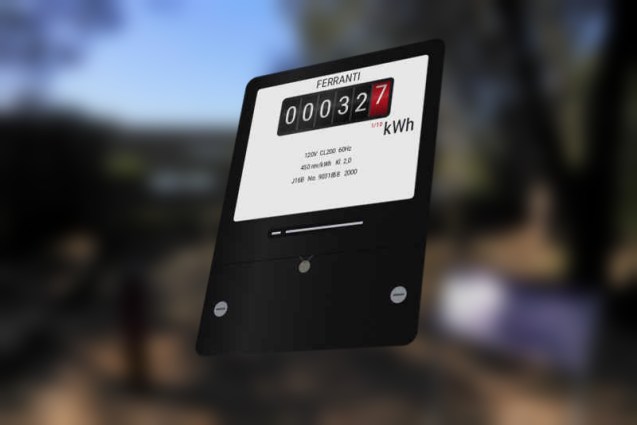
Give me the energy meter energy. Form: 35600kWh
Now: 32.7kWh
